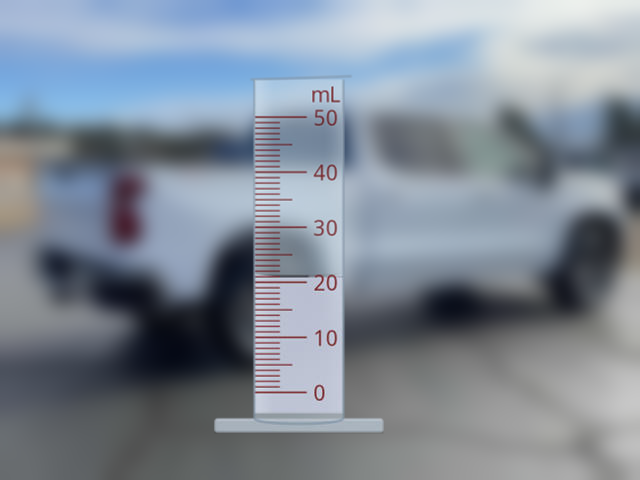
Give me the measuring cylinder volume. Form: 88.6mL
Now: 21mL
